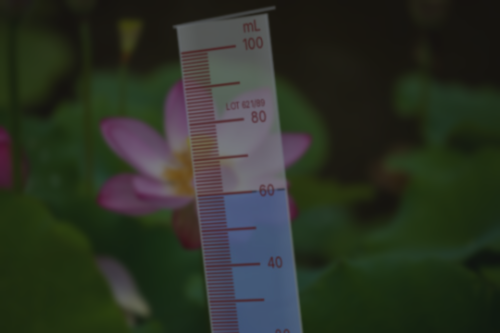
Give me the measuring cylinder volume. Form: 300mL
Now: 60mL
